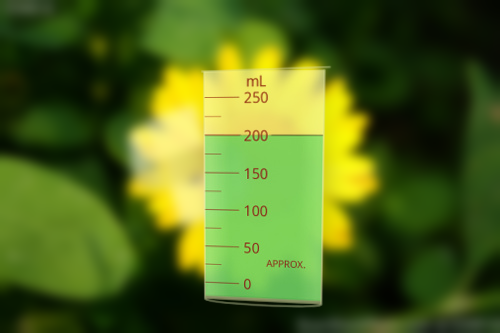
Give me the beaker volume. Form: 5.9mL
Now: 200mL
